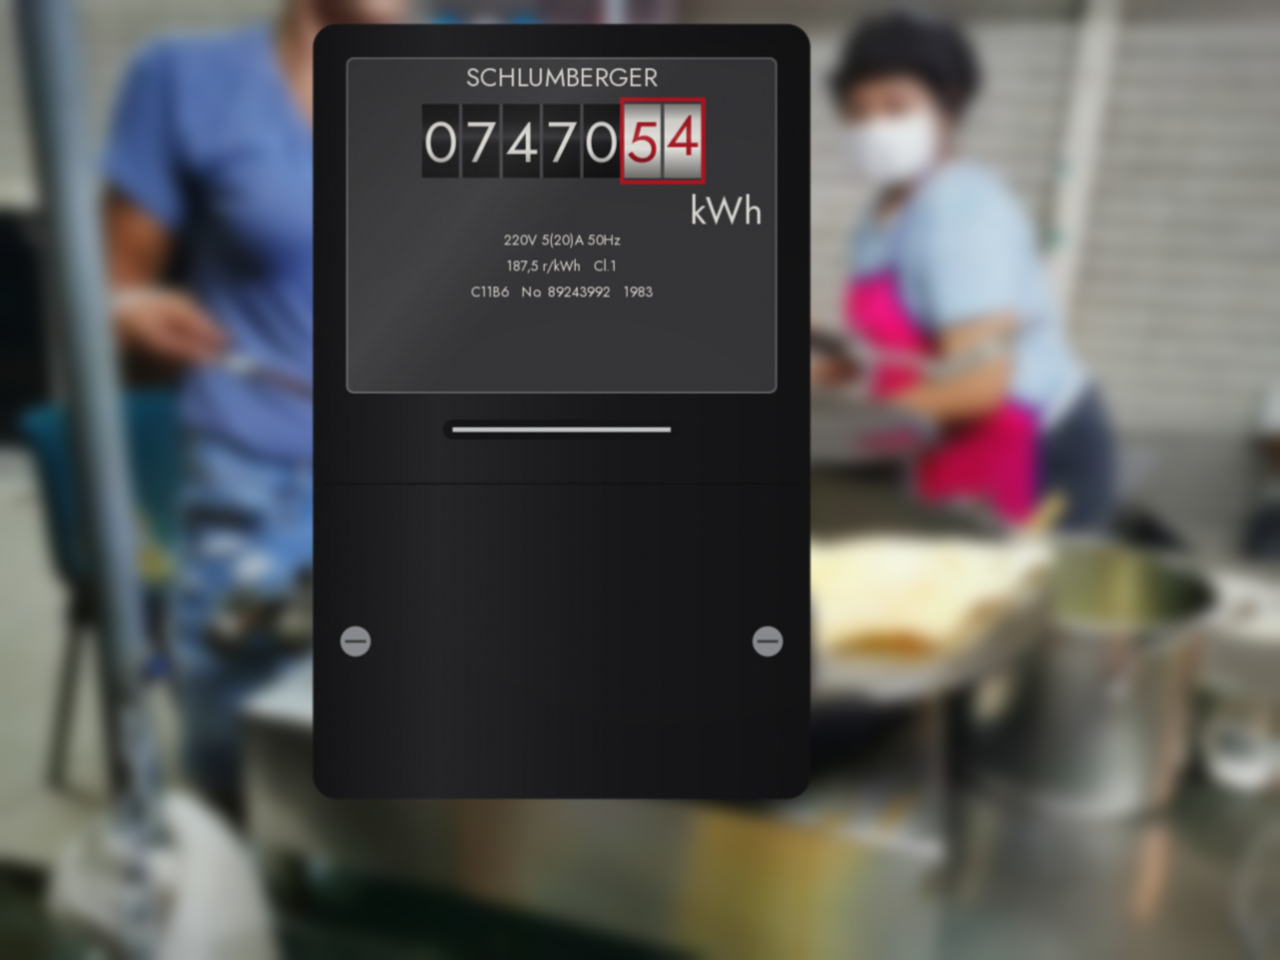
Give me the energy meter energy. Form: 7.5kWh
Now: 7470.54kWh
